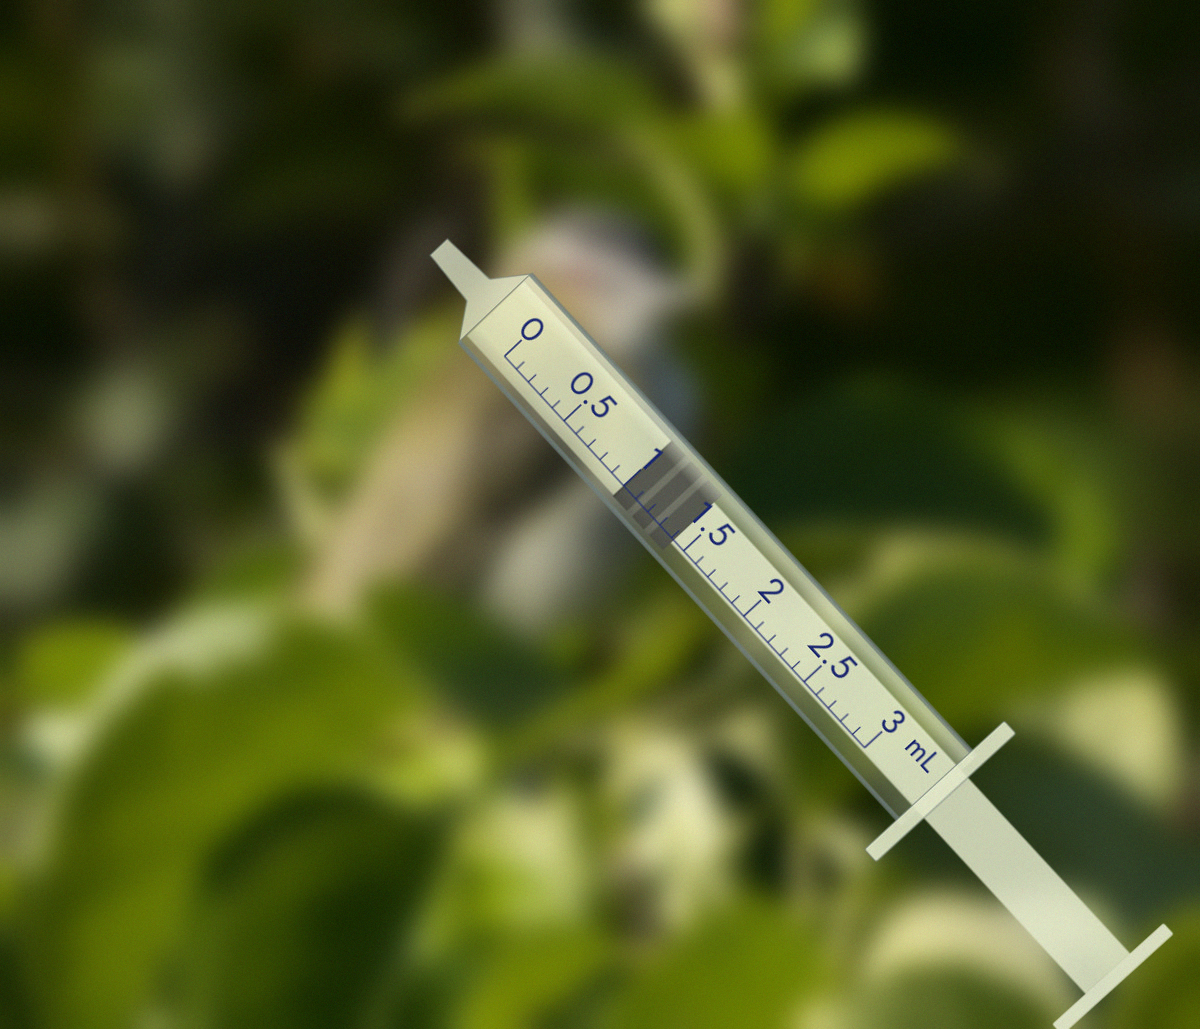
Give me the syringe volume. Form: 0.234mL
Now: 1mL
